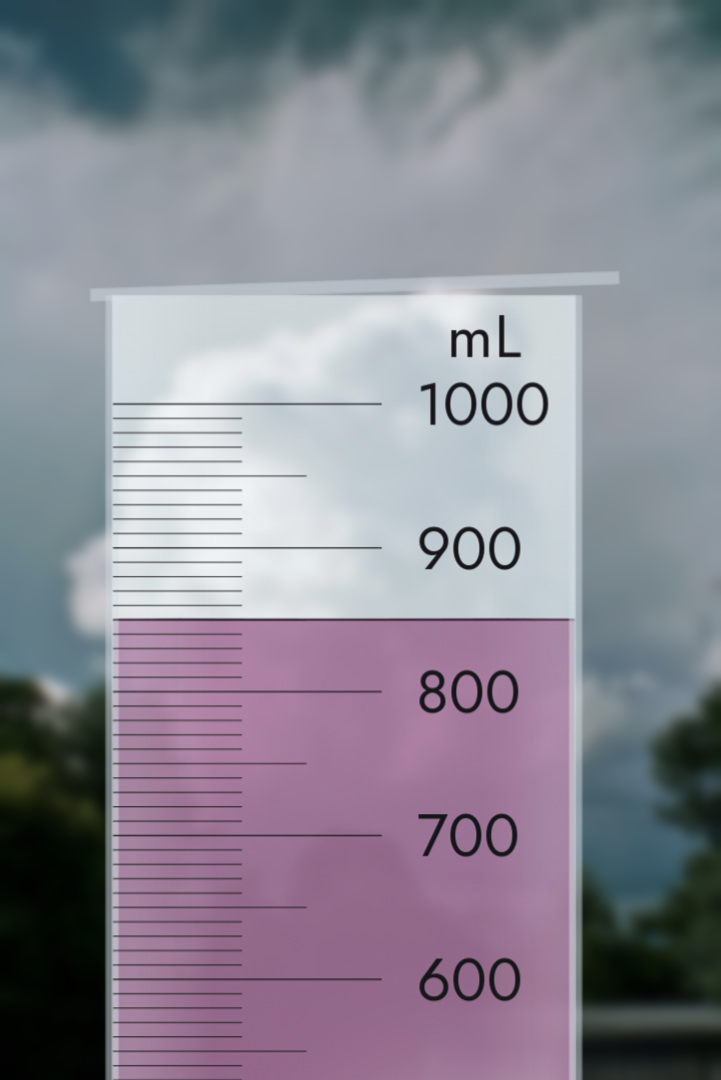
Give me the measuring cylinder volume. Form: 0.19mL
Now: 850mL
